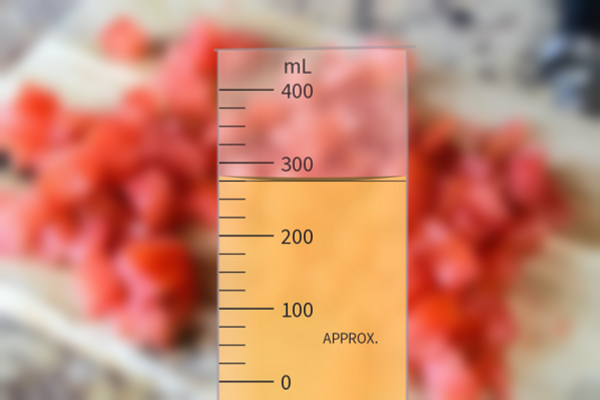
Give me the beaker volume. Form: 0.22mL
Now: 275mL
